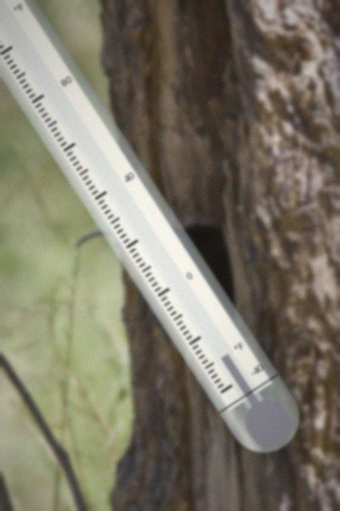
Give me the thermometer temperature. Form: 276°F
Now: -30°F
